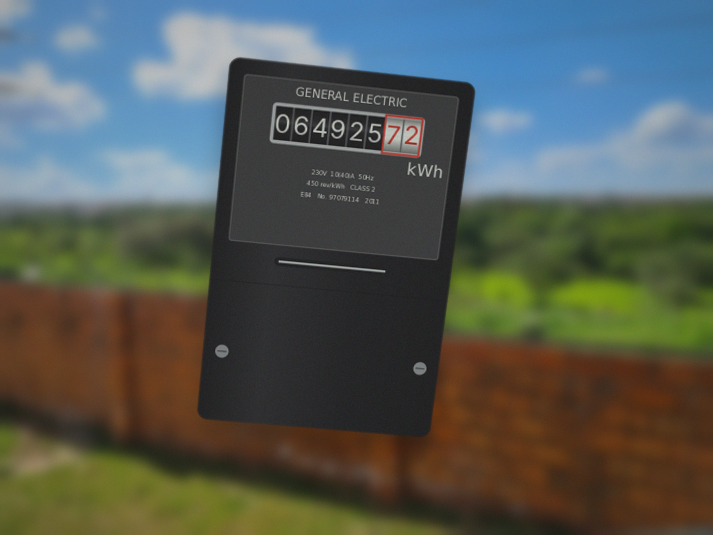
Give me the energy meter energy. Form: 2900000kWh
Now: 64925.72kWh
